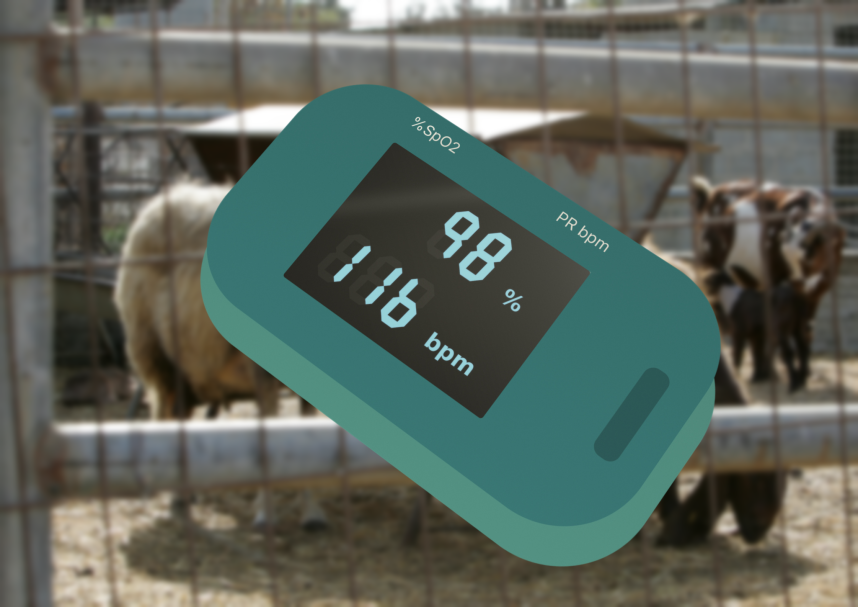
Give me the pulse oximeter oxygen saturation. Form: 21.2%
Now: 98%
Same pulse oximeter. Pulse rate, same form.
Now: 116bpm
